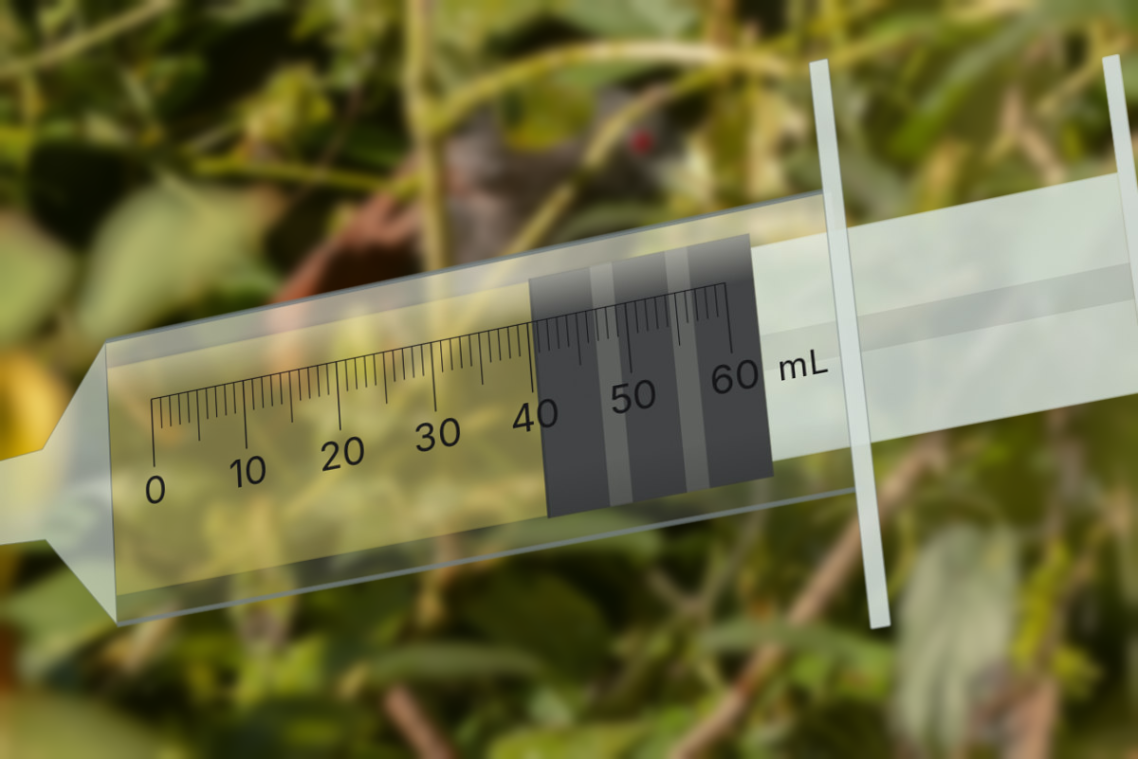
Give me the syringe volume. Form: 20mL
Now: 40.5mL
